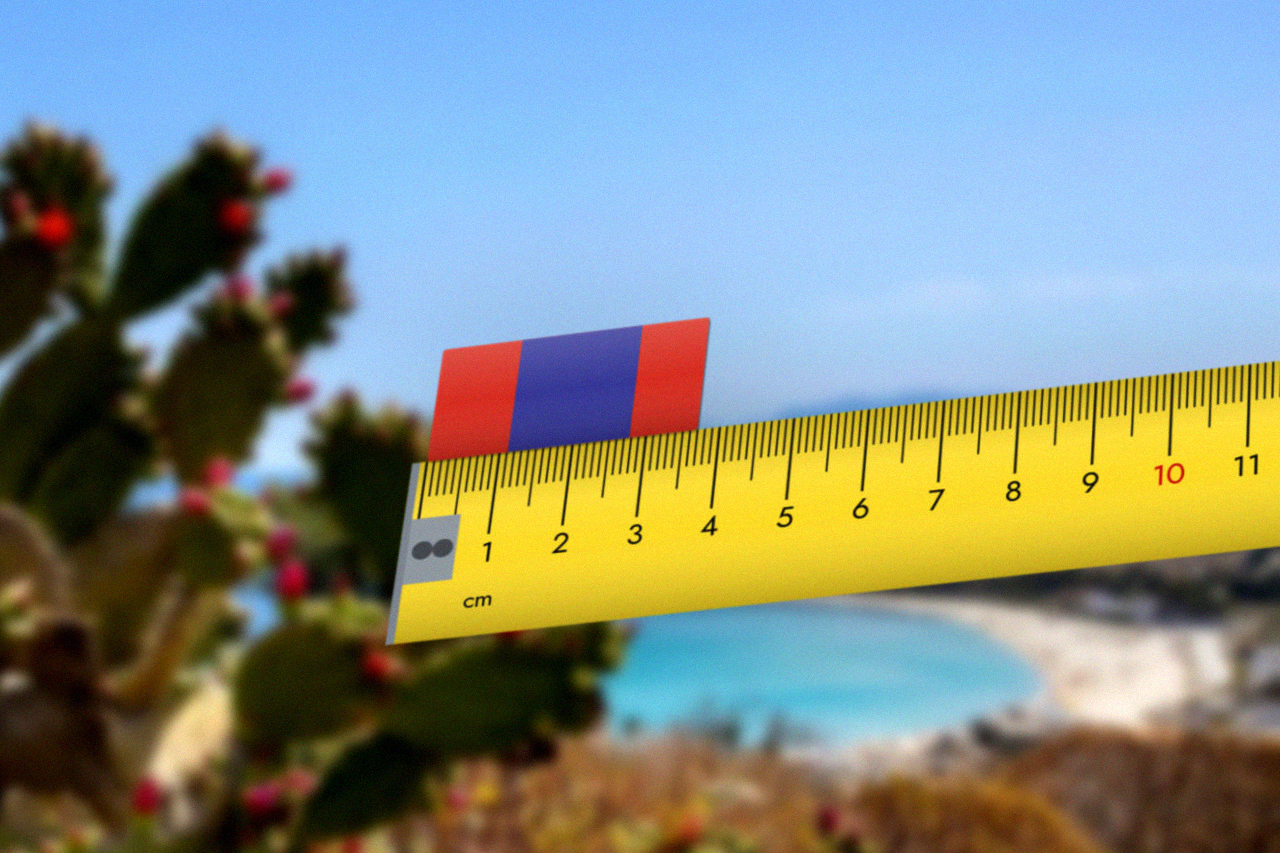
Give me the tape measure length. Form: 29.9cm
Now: 3.7cm
